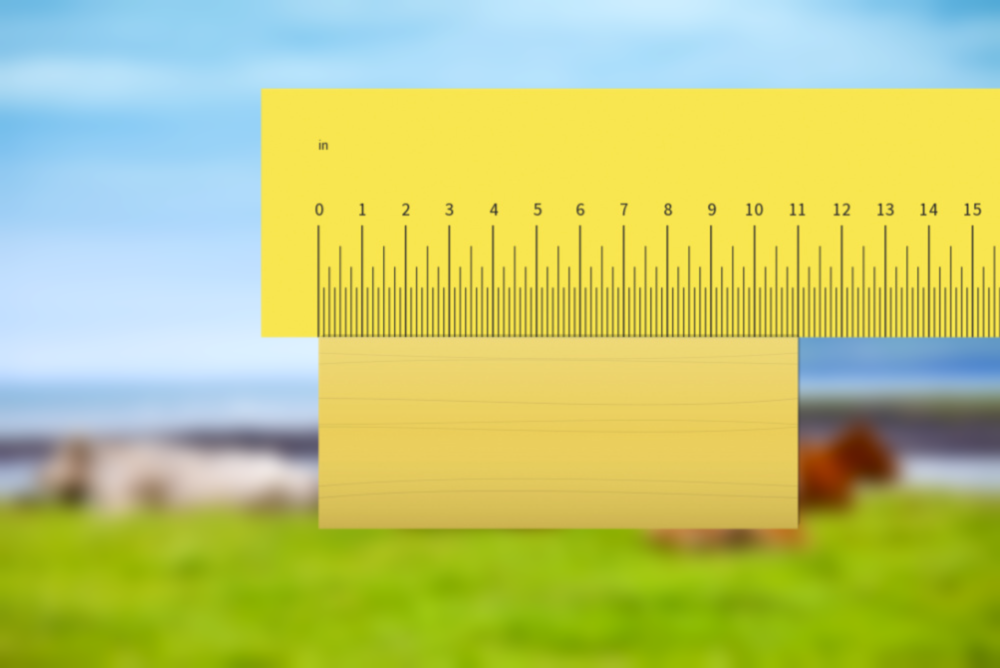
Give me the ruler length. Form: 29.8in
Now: 11in
